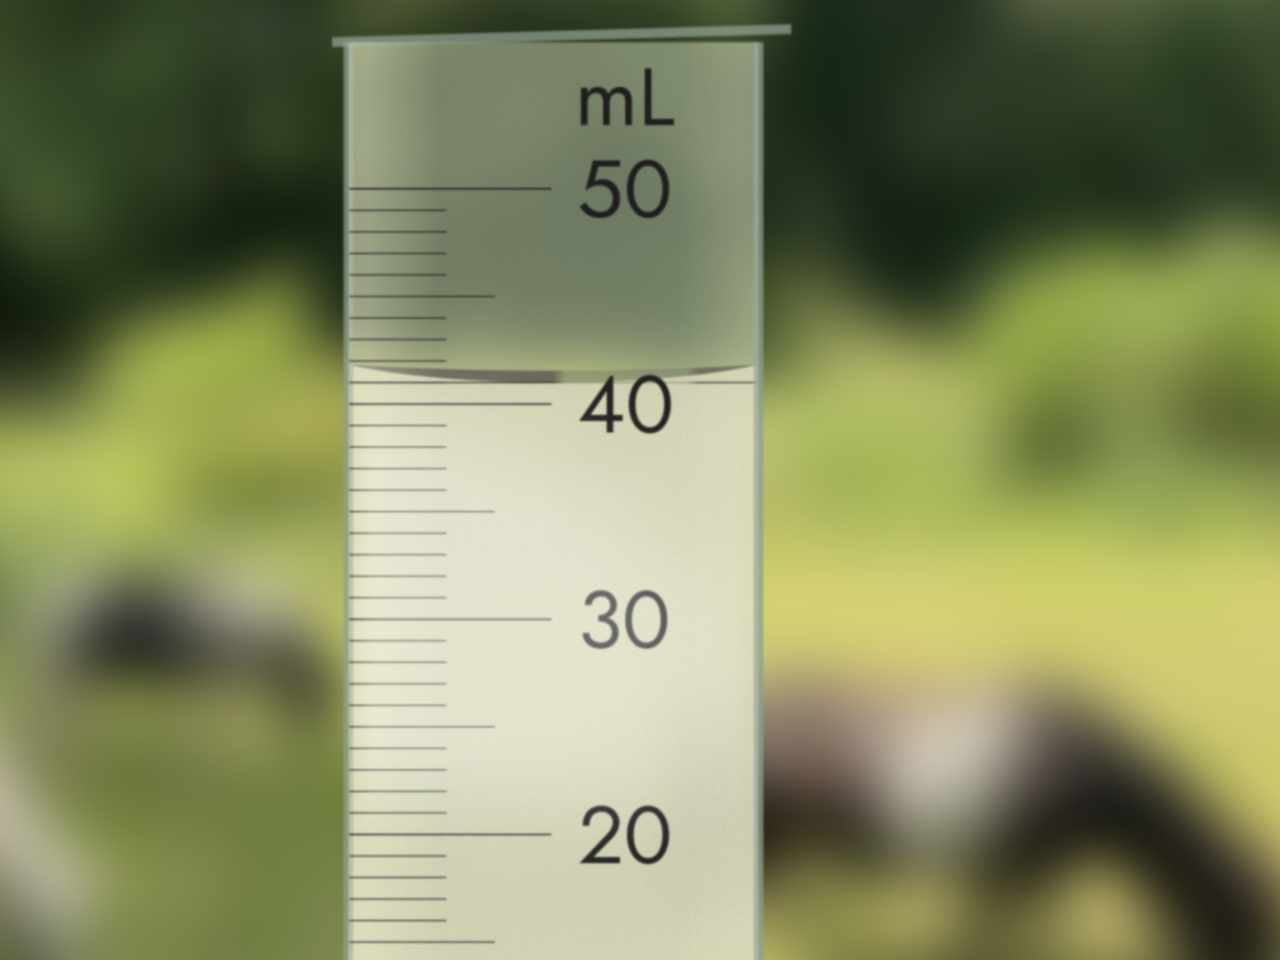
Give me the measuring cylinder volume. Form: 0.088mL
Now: 41mL
